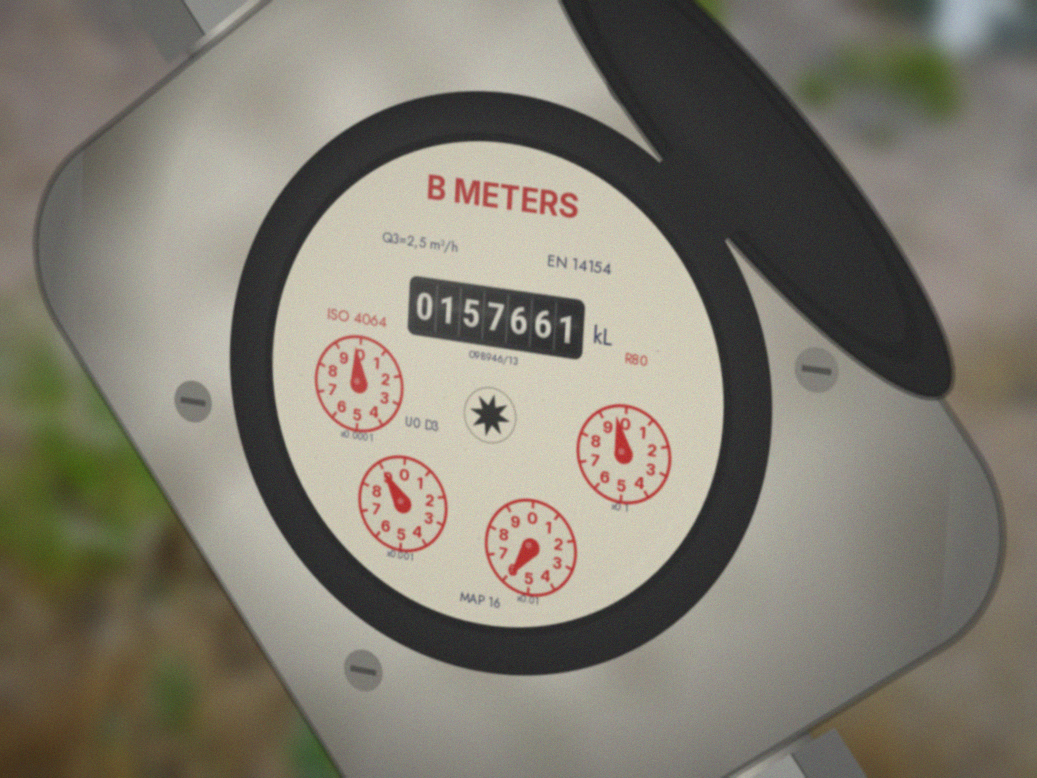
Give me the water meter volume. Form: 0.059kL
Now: 157660.9589kL
